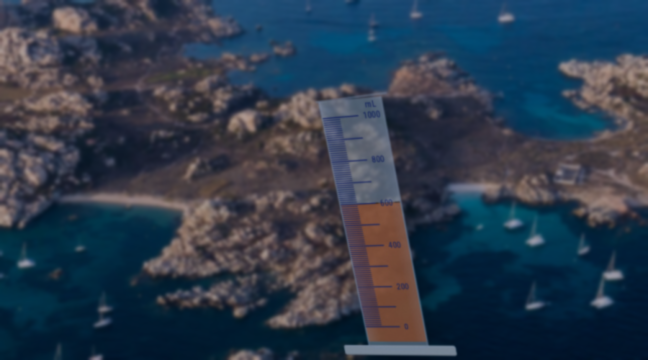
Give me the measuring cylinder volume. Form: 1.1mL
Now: 600mL
